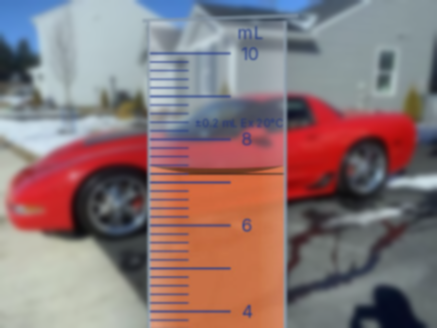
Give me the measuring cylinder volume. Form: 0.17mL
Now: 7.2mL
